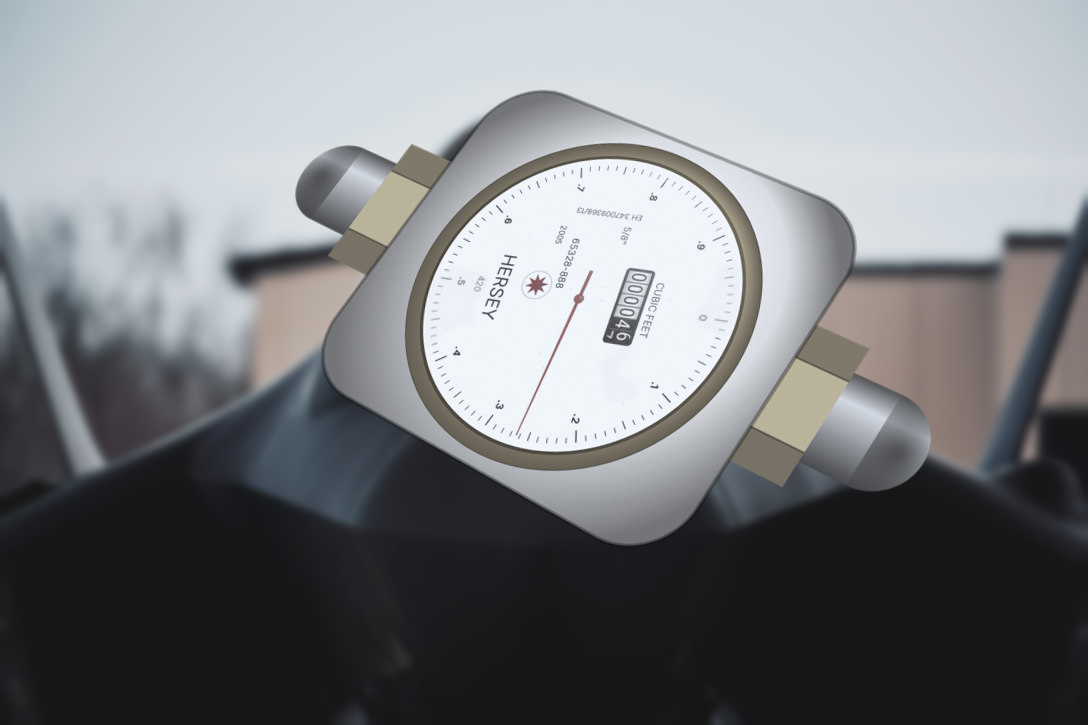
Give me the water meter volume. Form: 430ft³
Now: 46.26ft³
